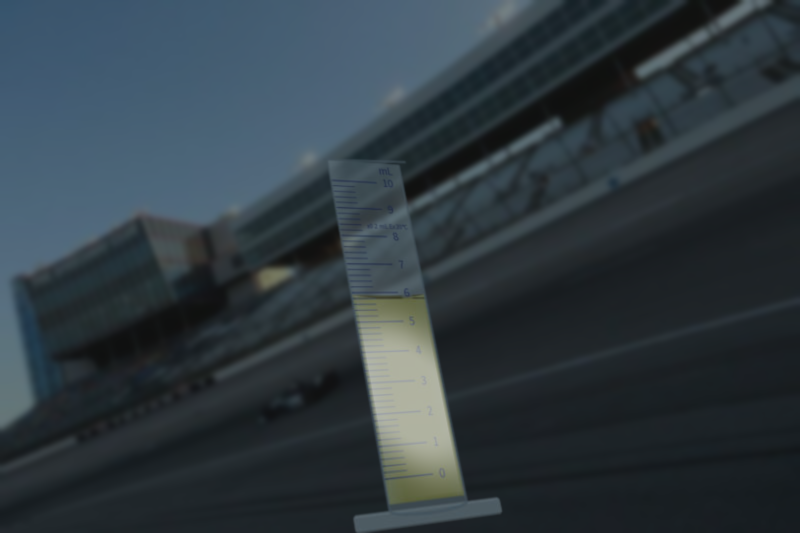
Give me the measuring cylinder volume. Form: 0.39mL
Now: 5.8mL
